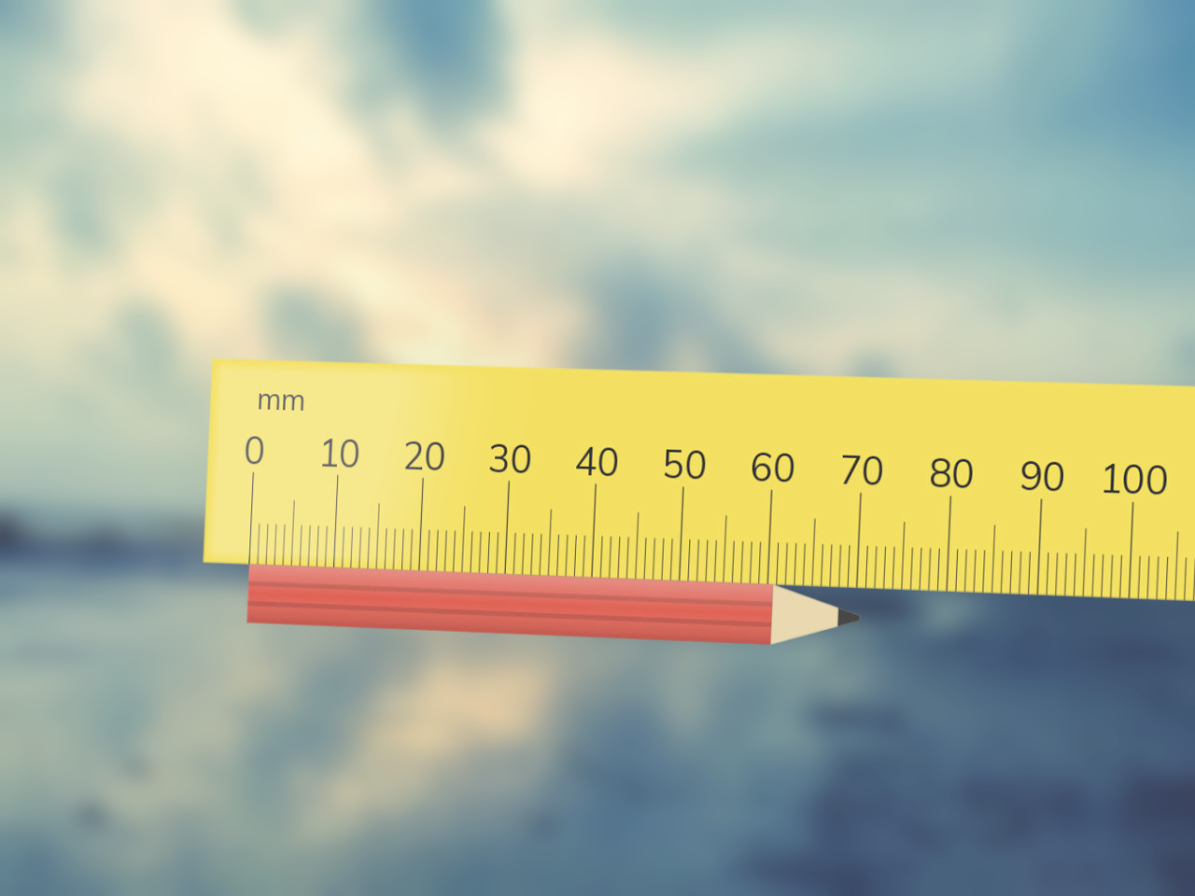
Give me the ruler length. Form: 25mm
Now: 70.5mm
